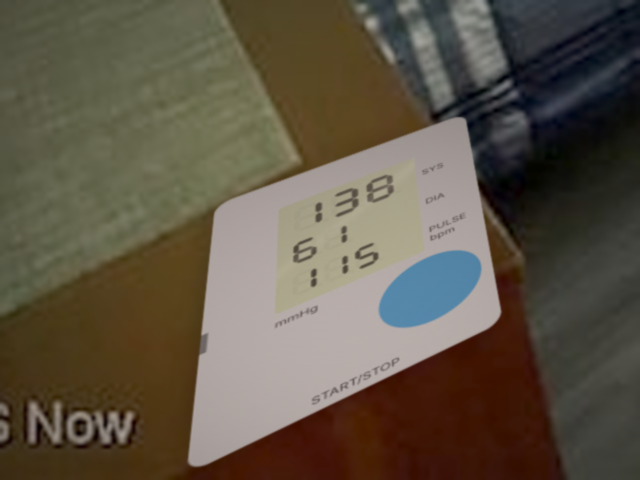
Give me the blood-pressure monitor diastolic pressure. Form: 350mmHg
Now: 61mmHg
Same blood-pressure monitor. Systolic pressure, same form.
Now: 138mmHg
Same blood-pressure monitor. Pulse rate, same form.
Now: 115bpm
